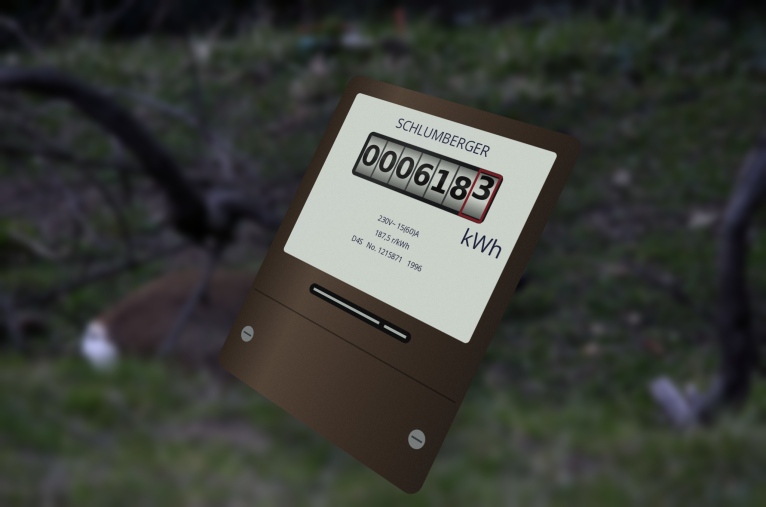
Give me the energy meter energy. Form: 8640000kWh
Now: 618.3kWh
